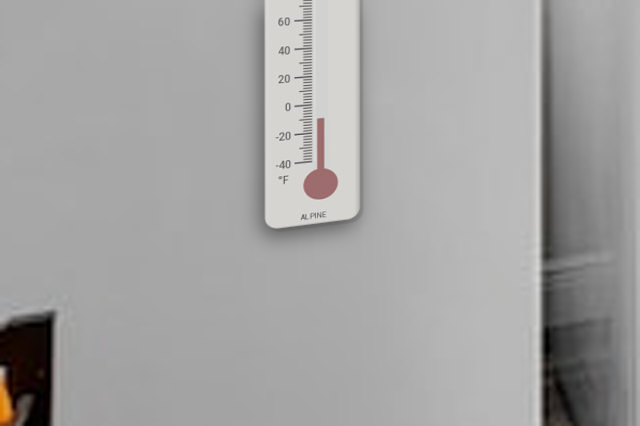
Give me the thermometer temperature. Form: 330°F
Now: -10°F
